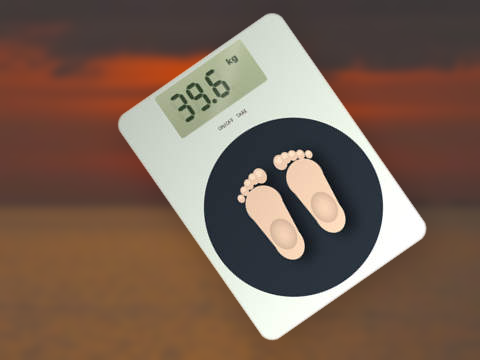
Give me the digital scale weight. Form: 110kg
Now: 39.6kg
